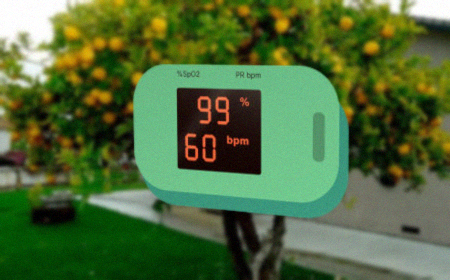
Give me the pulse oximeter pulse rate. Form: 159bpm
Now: 60bpm
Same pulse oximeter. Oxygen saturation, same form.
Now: 99%
